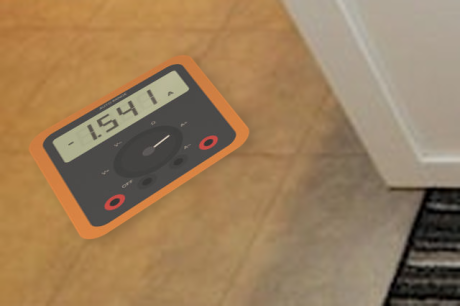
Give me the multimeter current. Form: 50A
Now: -1.541A
